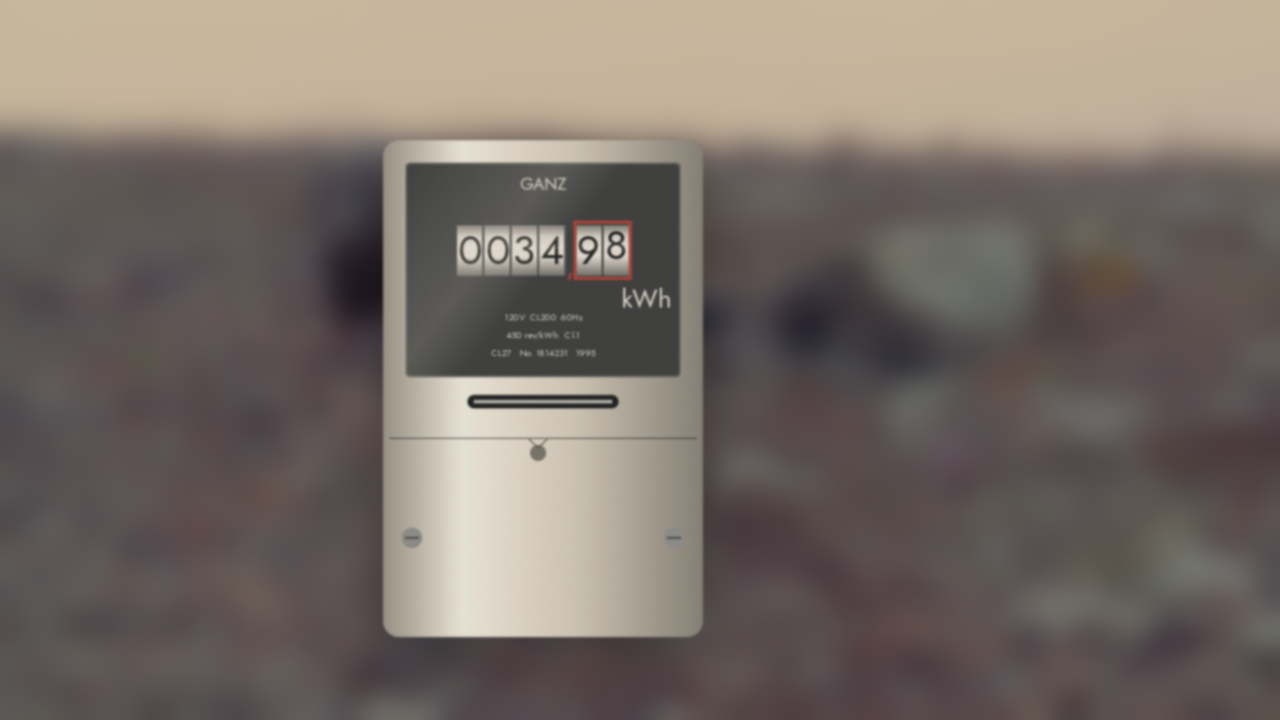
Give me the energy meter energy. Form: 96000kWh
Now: 34.98kWh
